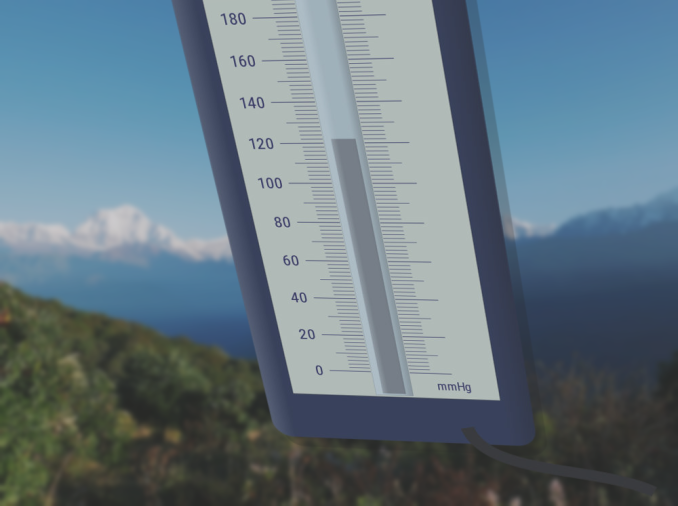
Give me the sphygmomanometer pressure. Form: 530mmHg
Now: 122mmHg
